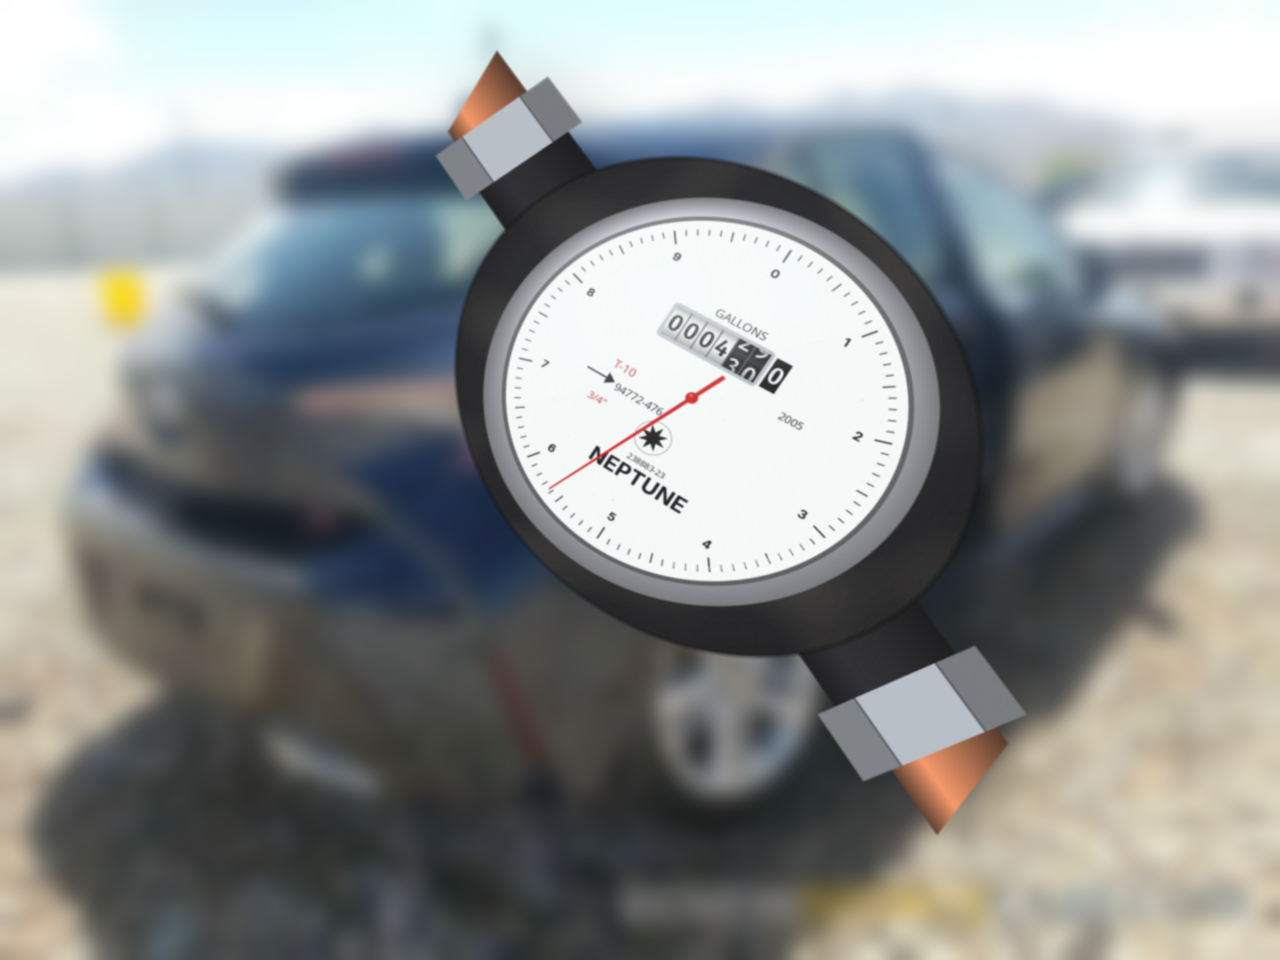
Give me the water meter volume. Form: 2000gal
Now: 4295.6gal
